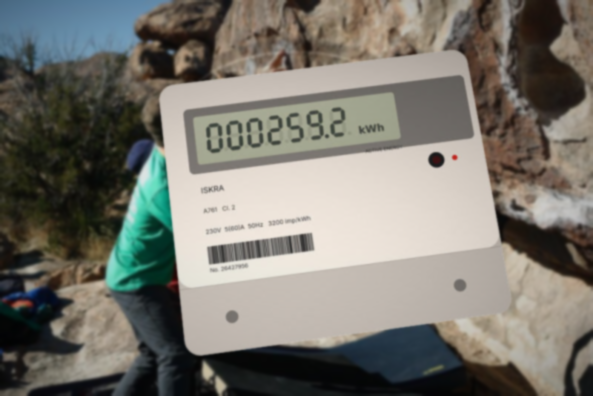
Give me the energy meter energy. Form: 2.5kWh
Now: 259.2kWh
